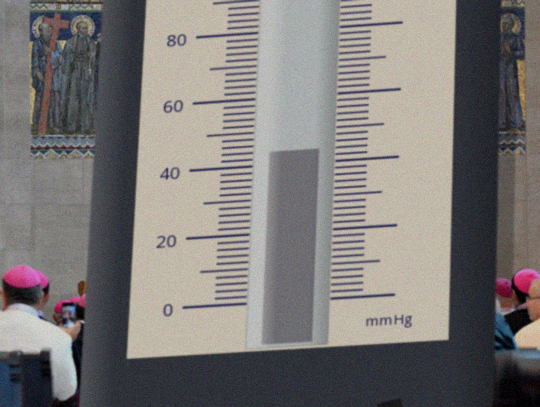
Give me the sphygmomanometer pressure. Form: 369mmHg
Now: 44mmHg
